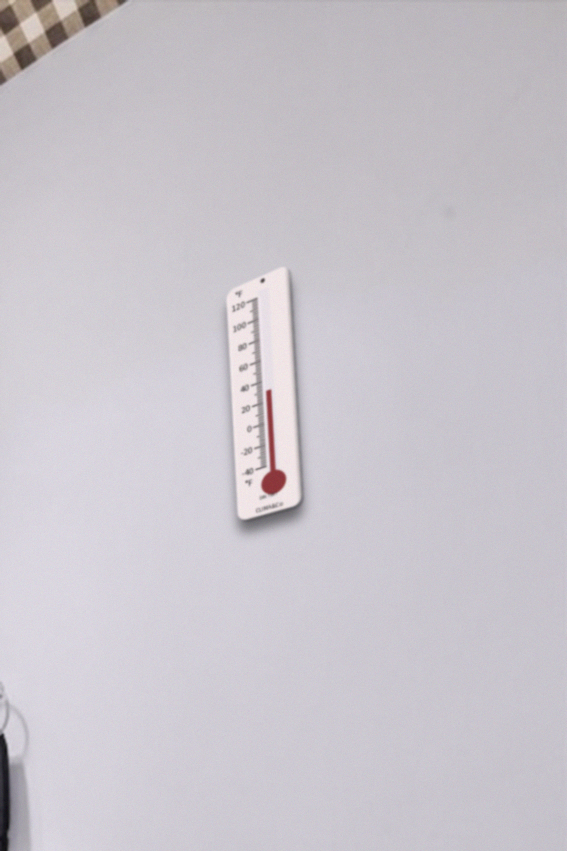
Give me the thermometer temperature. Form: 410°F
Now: 30°F
